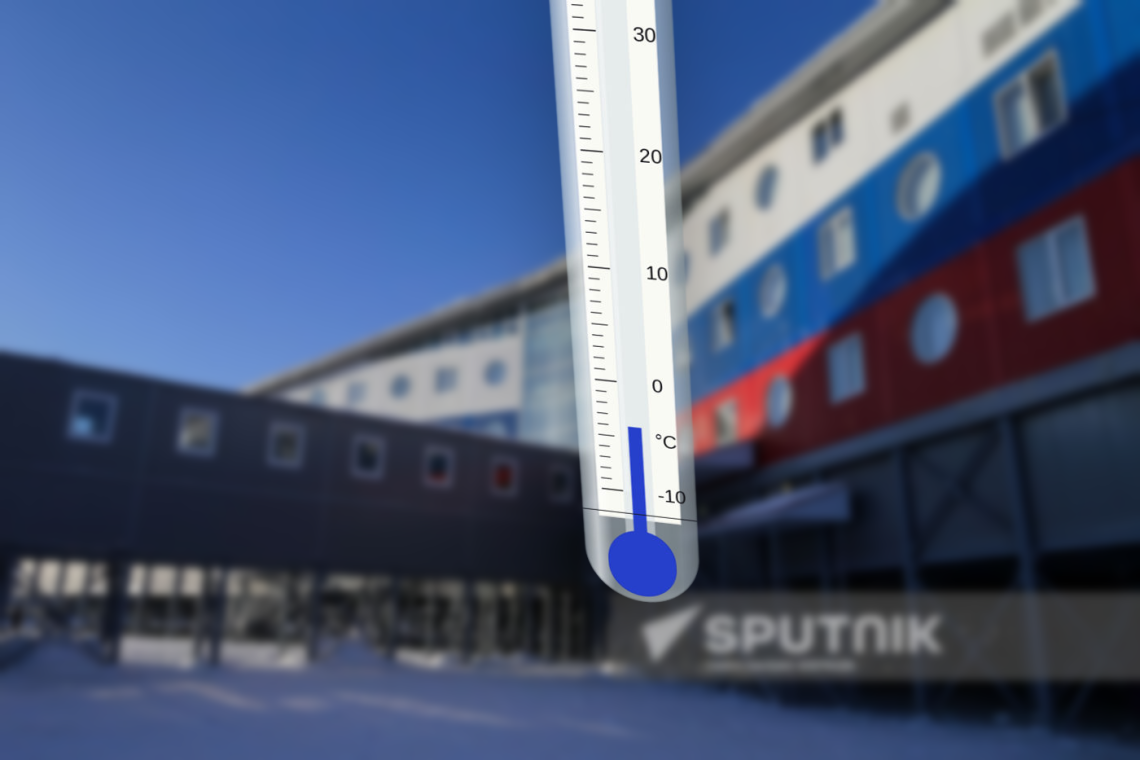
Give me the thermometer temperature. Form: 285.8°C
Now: -4°C
